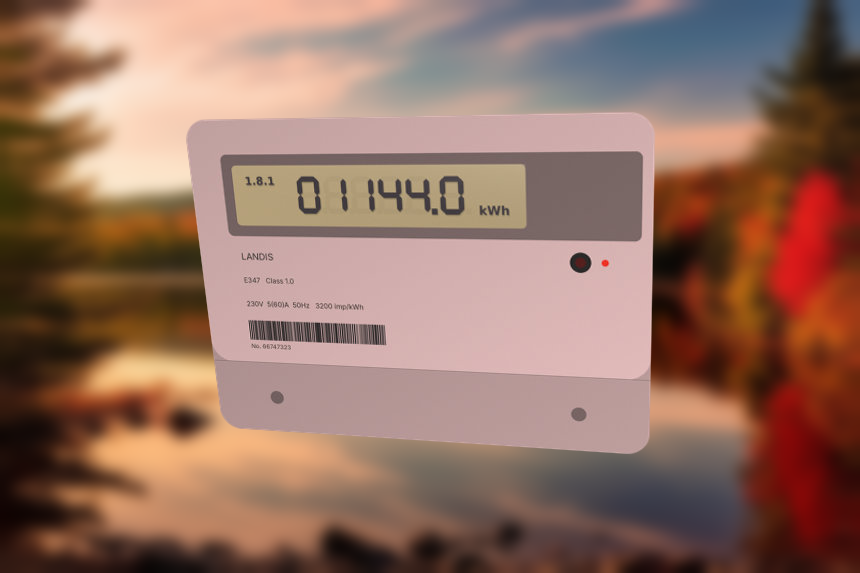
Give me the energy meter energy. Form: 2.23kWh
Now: 1144.0kWh
